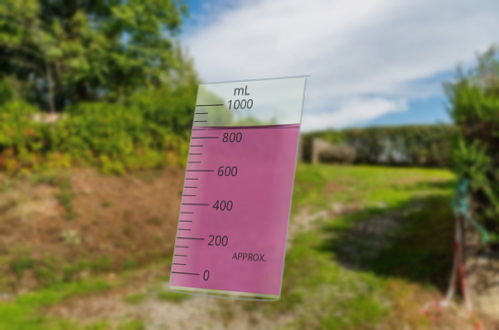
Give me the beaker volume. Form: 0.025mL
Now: 850mL
